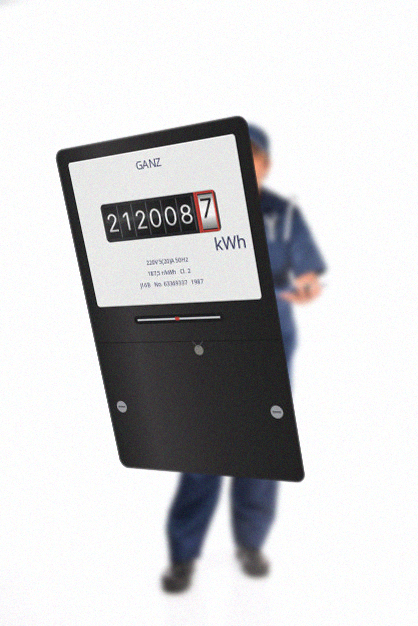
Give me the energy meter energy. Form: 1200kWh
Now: 212008.7kWh
